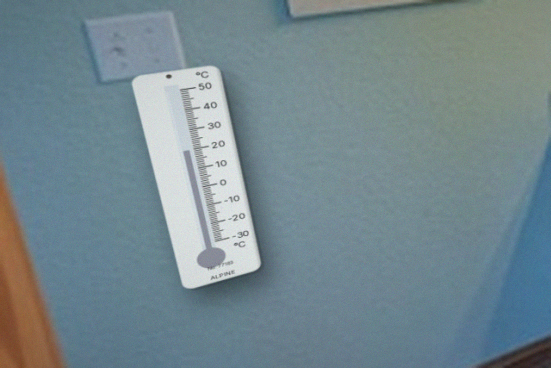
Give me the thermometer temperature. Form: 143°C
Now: 20°C
